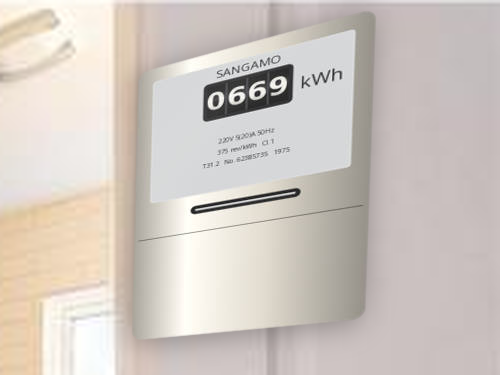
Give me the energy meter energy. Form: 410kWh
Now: 669kWh
